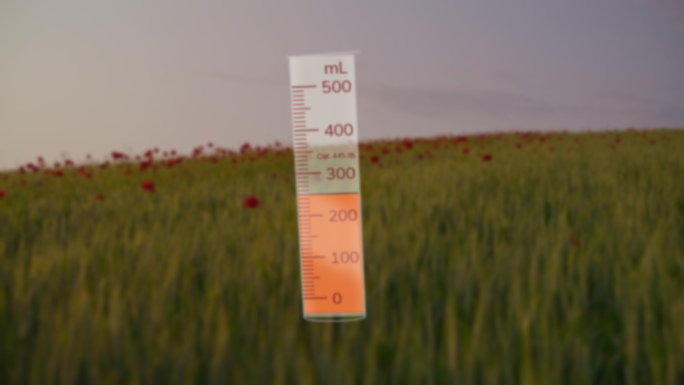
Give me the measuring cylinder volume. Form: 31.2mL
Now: 250mL
